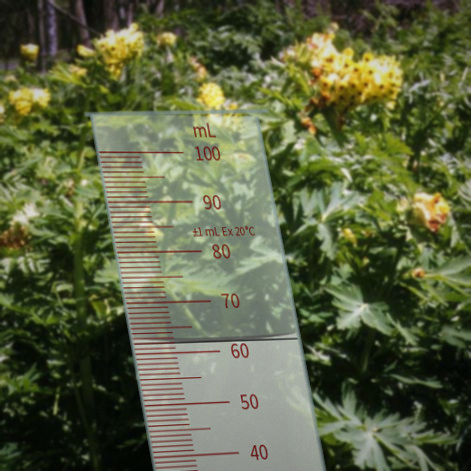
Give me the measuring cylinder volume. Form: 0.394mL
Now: 62mL
